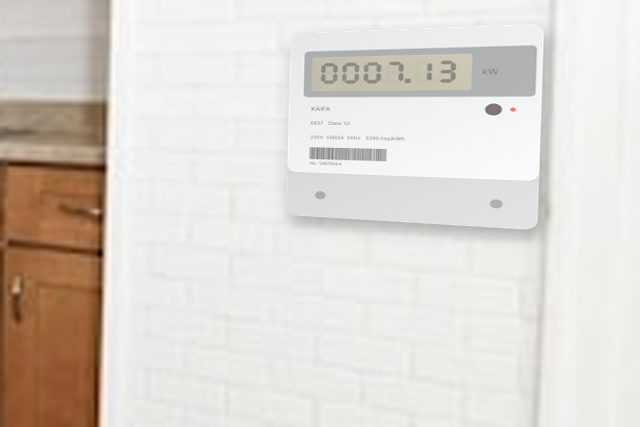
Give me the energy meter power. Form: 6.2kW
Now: 7.13kW
